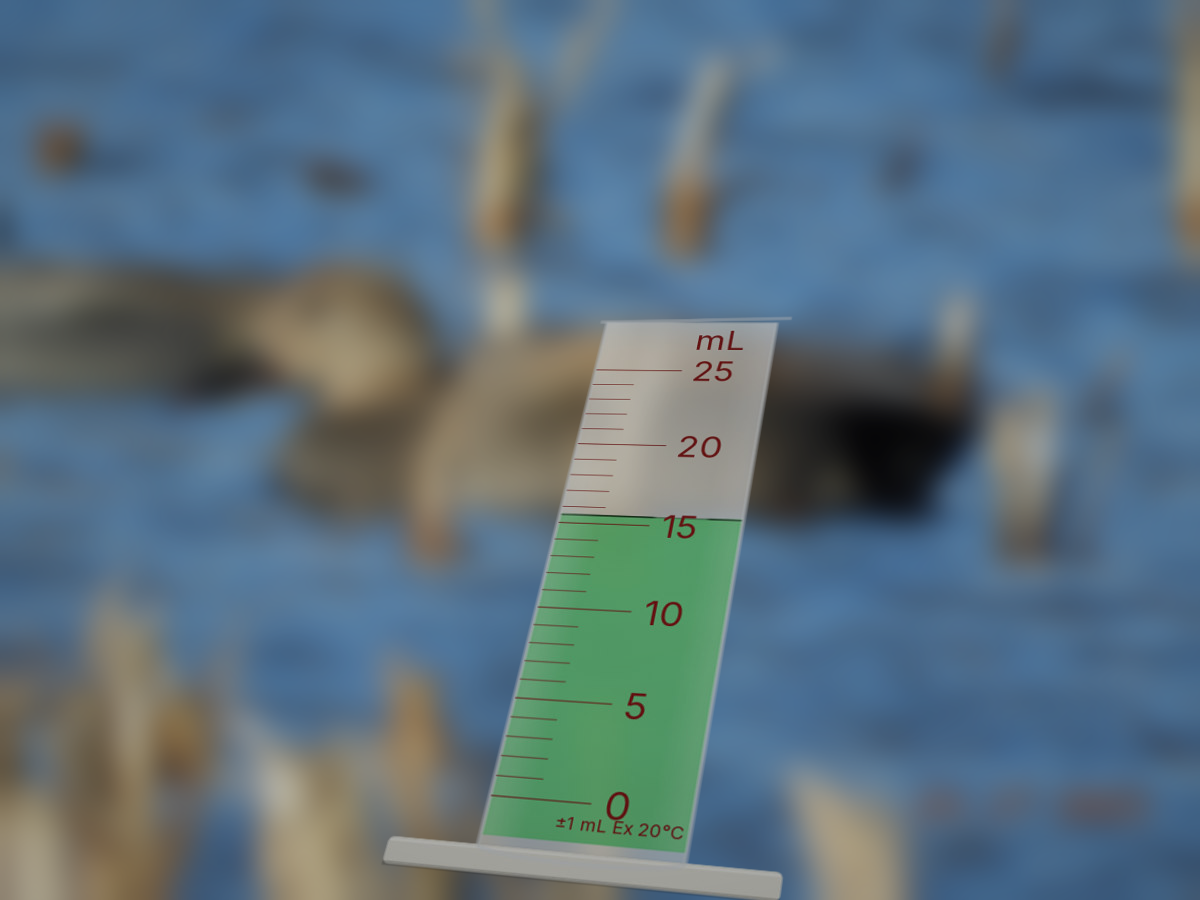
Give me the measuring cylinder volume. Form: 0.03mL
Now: 15.5mL
